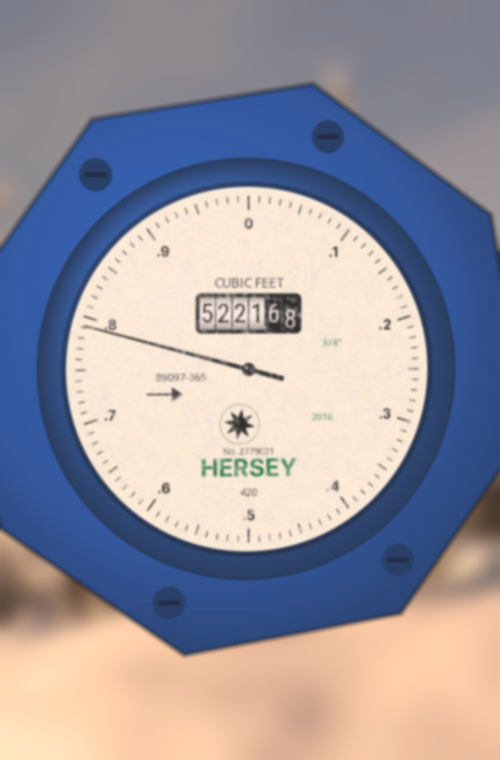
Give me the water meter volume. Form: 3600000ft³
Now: 522167.79ft³
